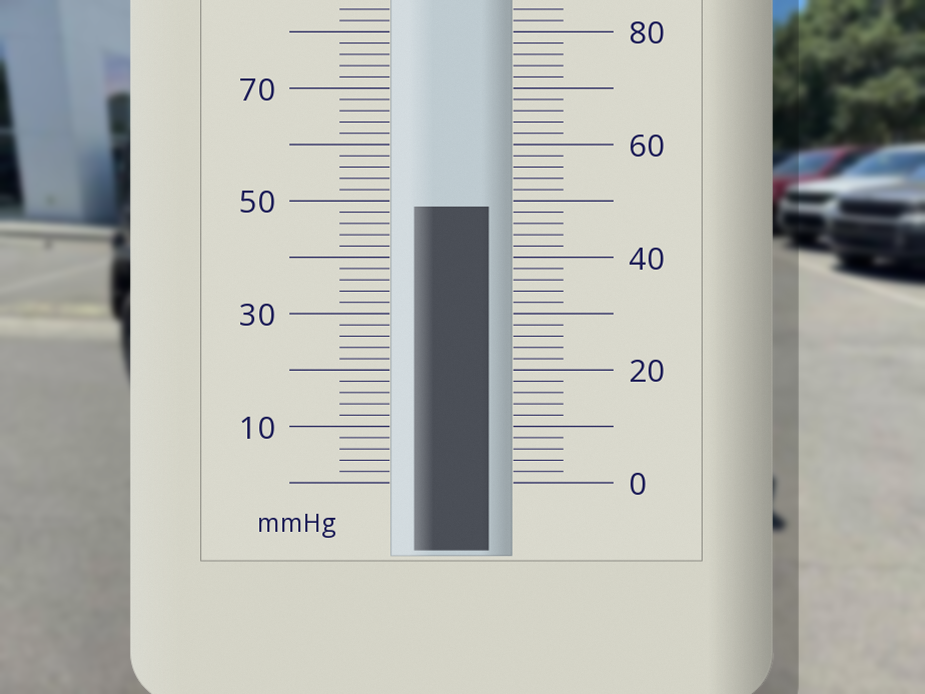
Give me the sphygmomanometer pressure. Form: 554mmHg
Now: 49mmHg
